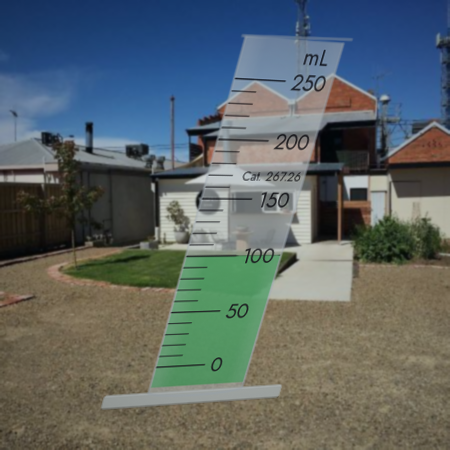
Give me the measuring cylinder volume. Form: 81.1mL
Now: 100mL
